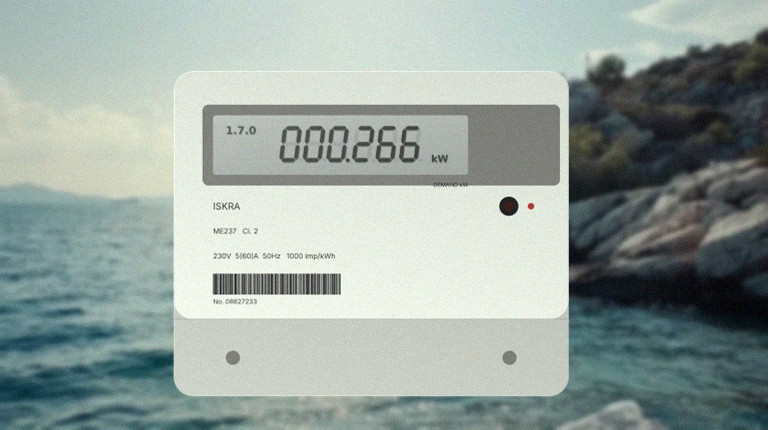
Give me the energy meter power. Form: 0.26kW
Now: 0.266kW
